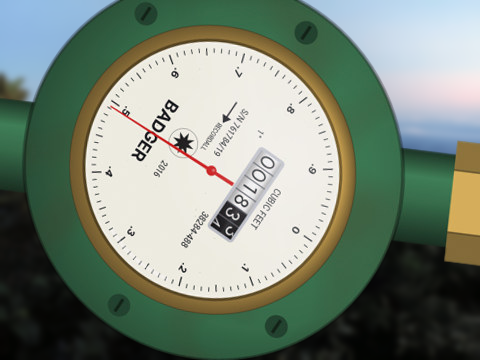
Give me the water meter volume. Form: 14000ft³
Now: 1833.49ft³
